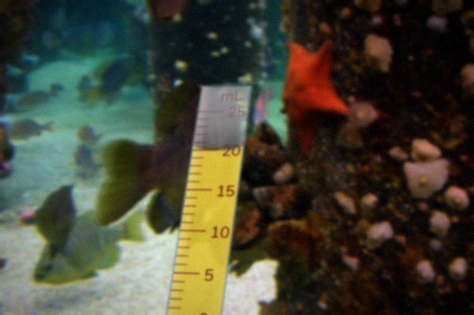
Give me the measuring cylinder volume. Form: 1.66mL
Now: 20mL
